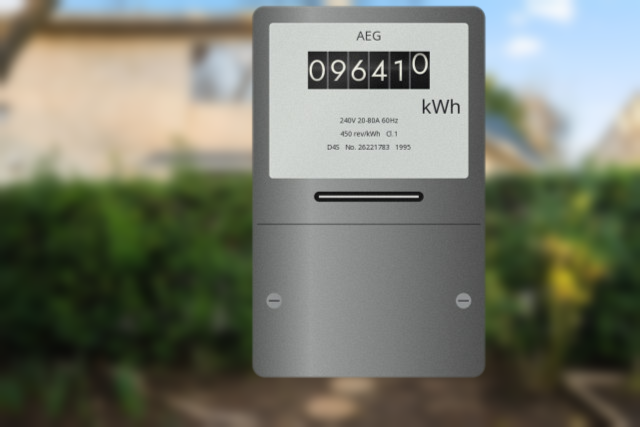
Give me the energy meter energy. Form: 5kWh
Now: 96410kWh
